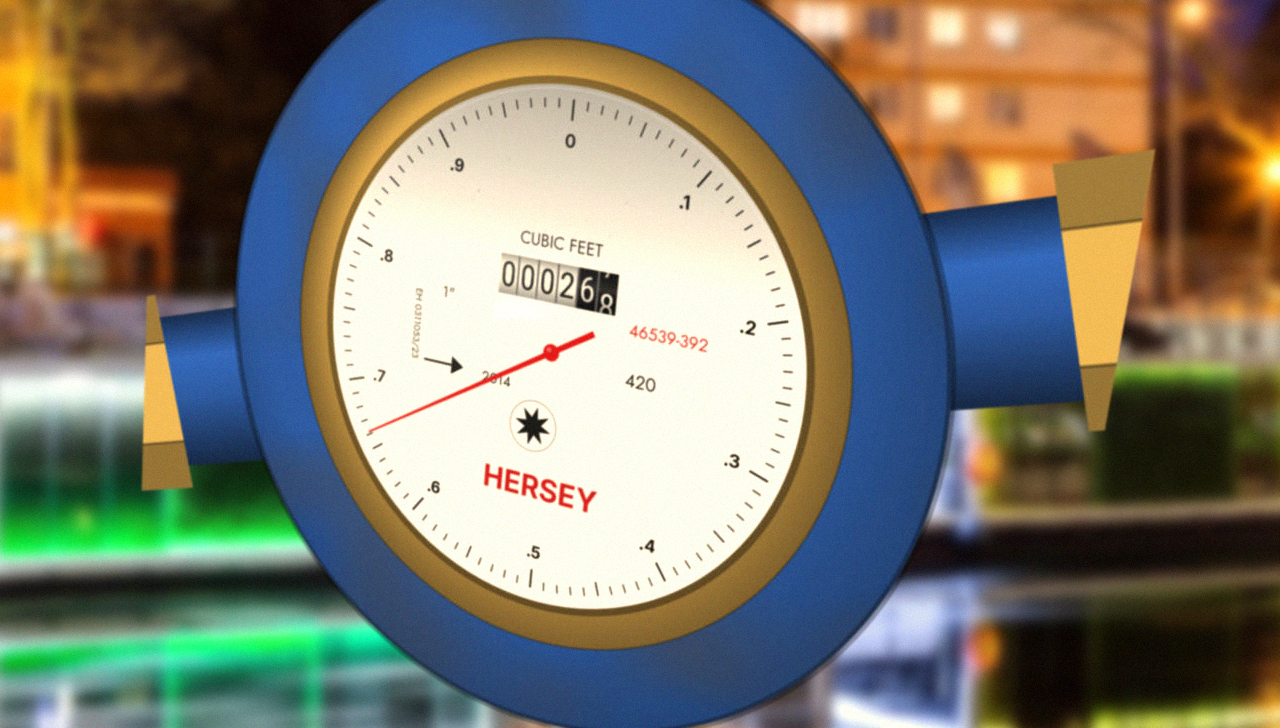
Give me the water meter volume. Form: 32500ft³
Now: 267.66ft³
